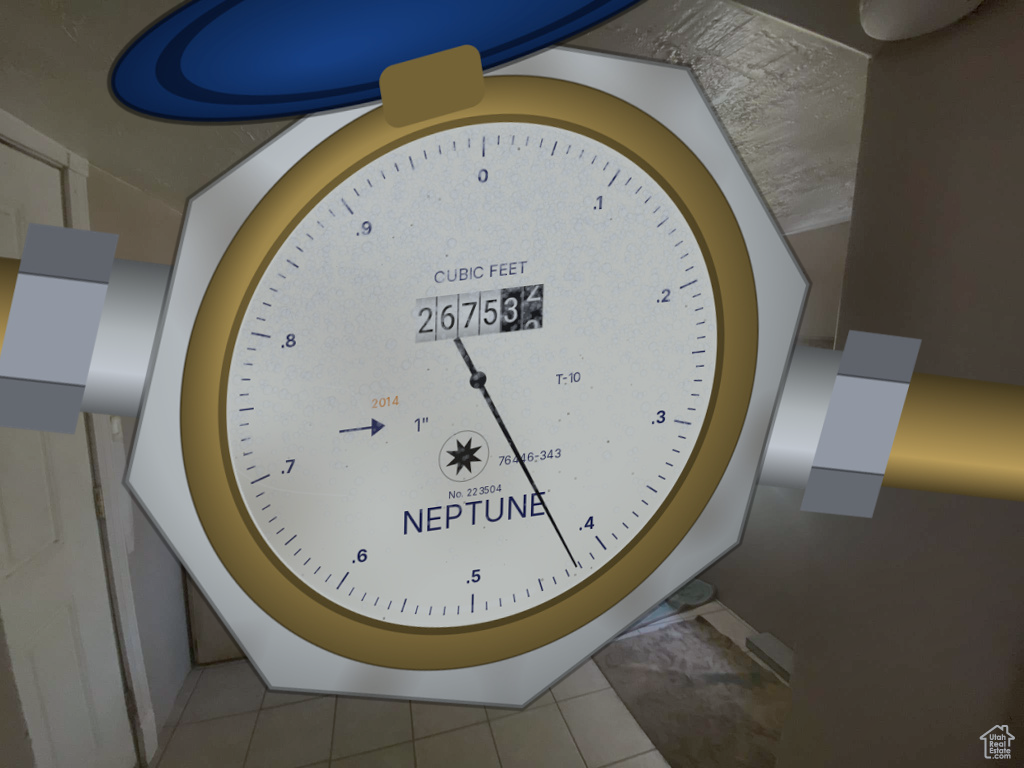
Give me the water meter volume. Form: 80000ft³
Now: 267532.42ft³
